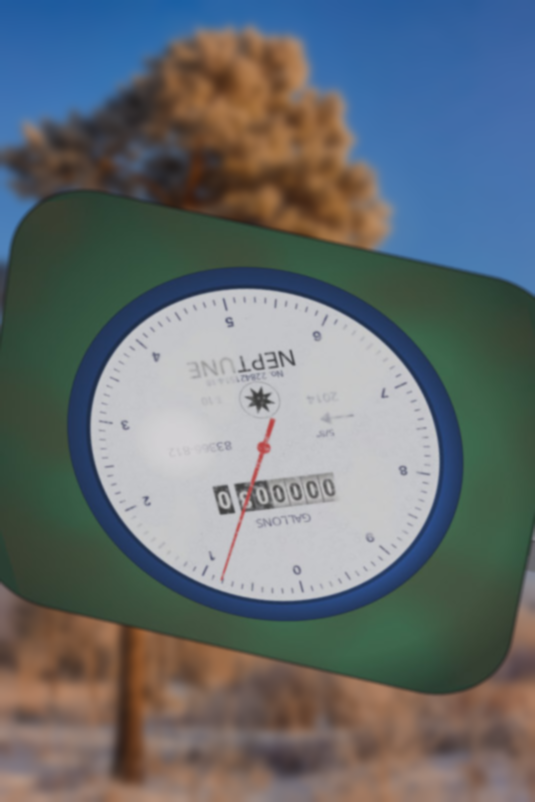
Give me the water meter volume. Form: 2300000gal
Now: 80.8gal
